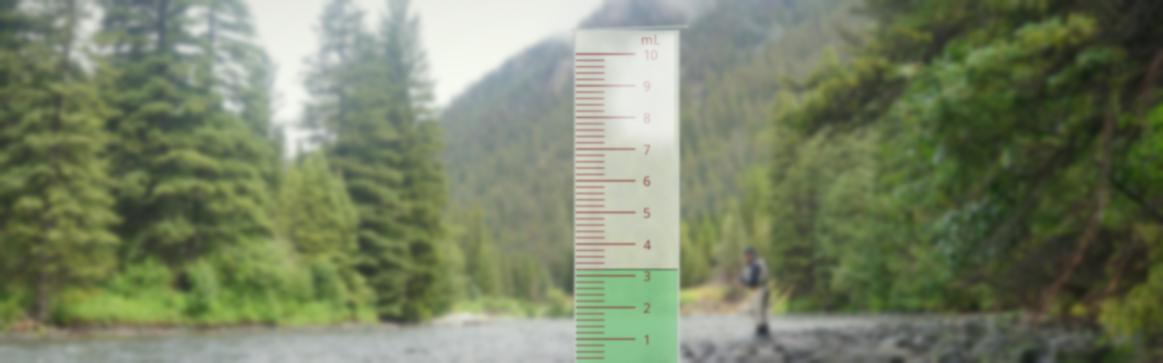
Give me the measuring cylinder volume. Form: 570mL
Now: 3.2mL
